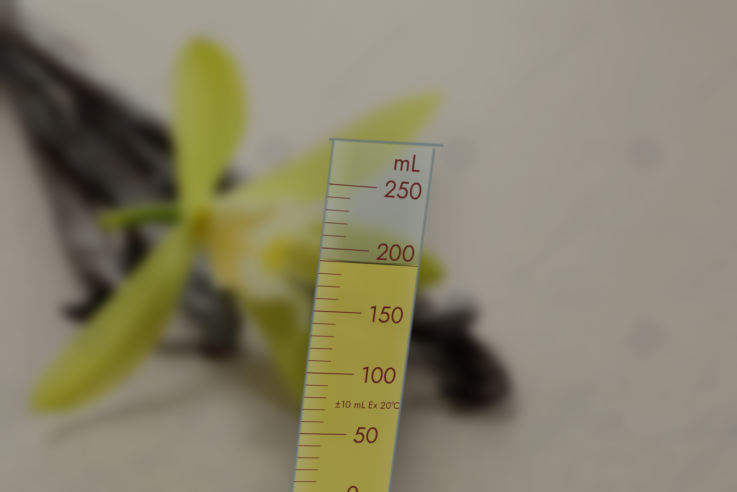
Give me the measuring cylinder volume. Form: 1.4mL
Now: 190mL
